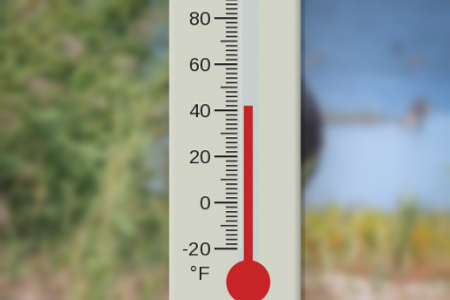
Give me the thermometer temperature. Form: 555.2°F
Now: 42°F
